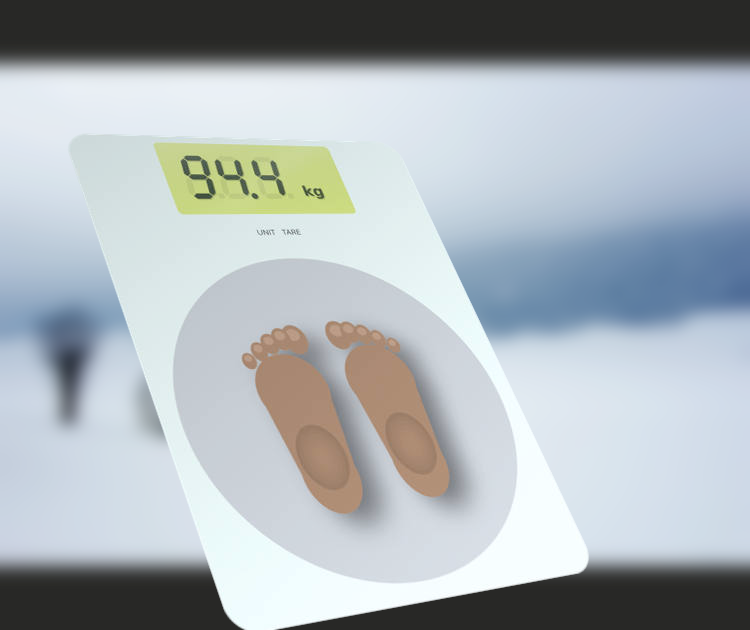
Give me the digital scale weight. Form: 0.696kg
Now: 94.4kg
